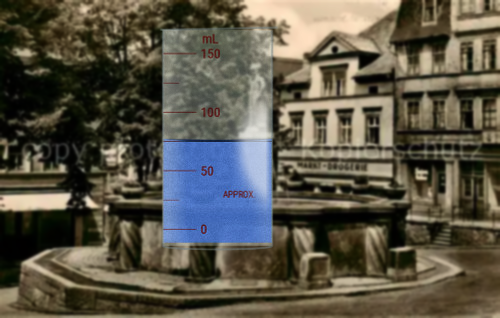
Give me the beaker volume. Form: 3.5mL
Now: 75mL
